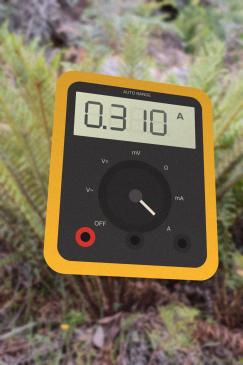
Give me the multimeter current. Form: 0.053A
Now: 0.310A
